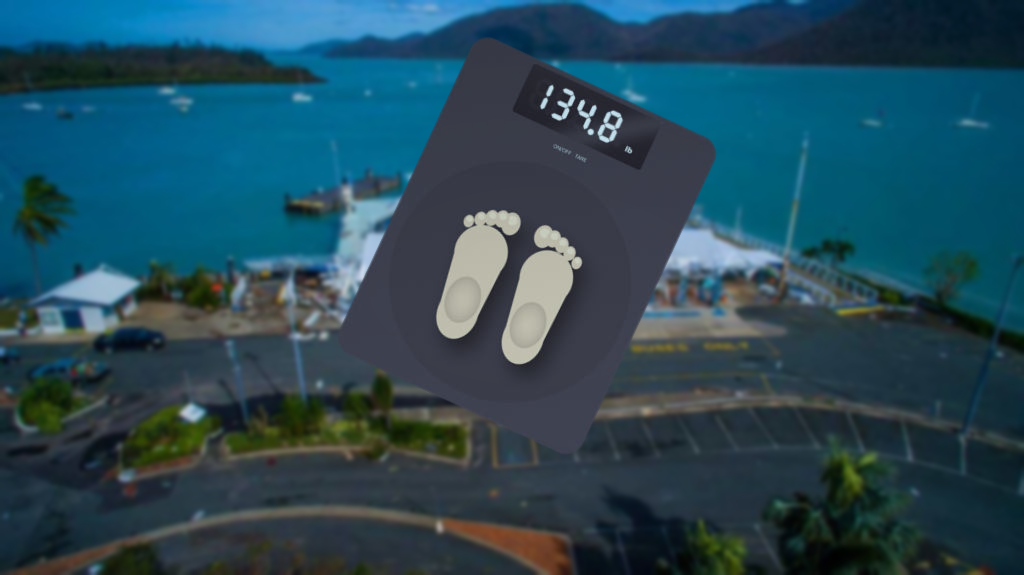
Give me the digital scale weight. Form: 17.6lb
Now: 134.8lb
